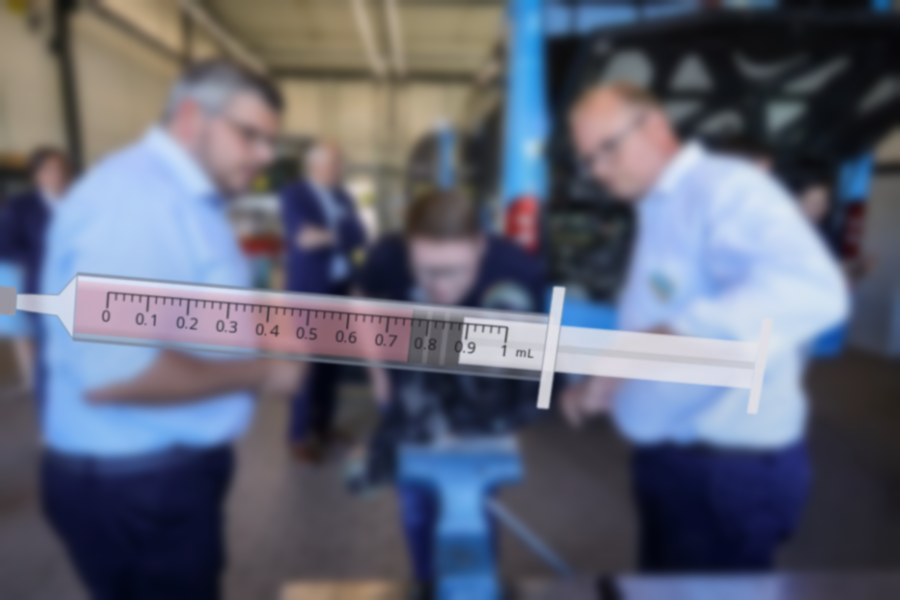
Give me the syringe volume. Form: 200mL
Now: 0.76mL
